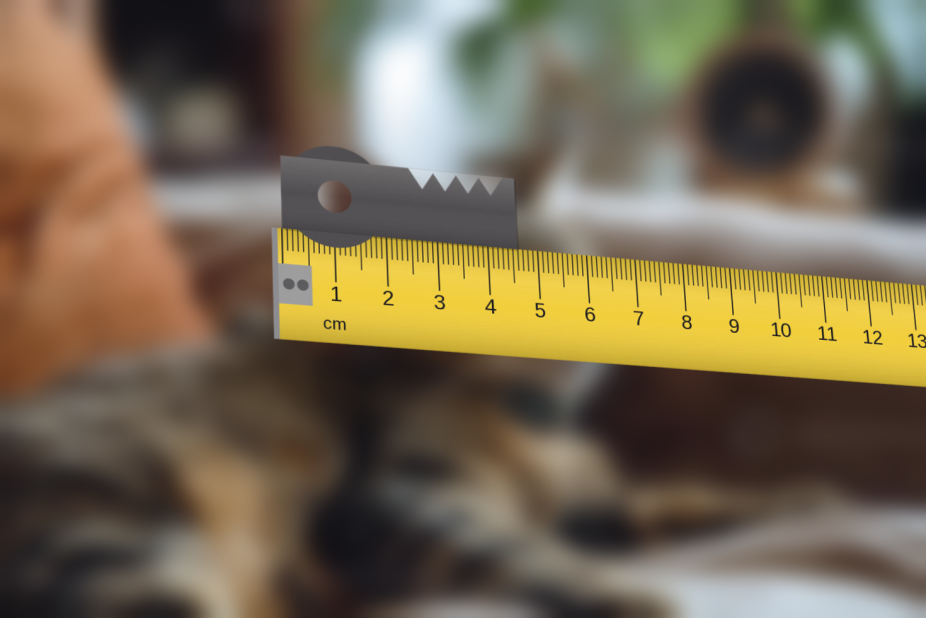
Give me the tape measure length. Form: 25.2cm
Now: 4.6cm
